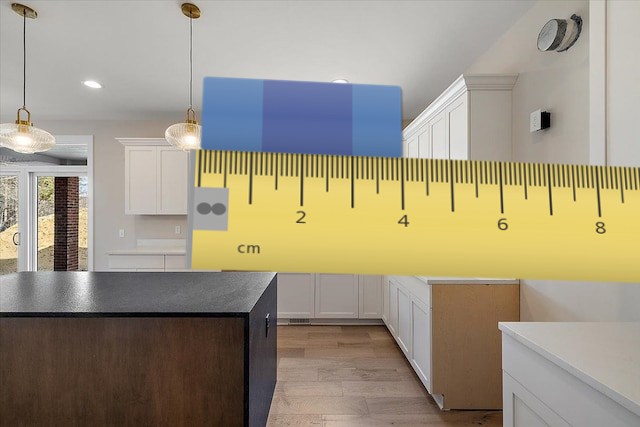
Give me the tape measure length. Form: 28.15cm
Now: 4cm
